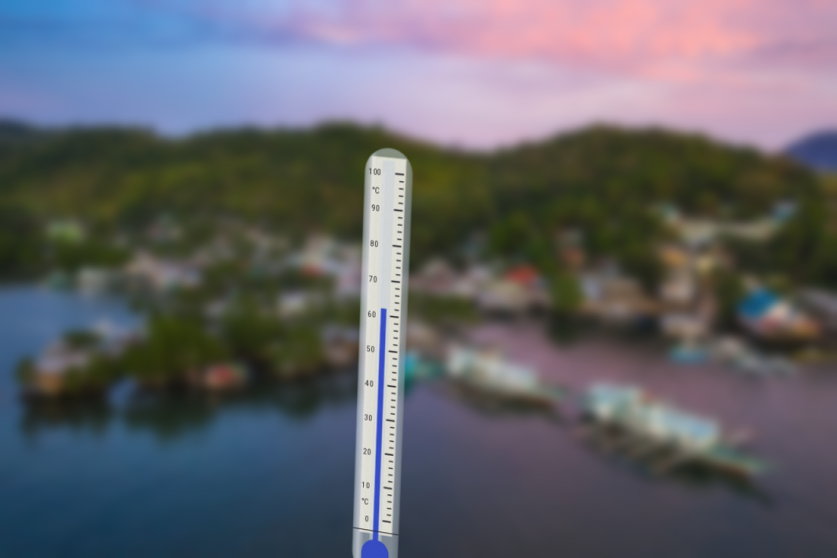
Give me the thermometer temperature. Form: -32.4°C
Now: 62°C
